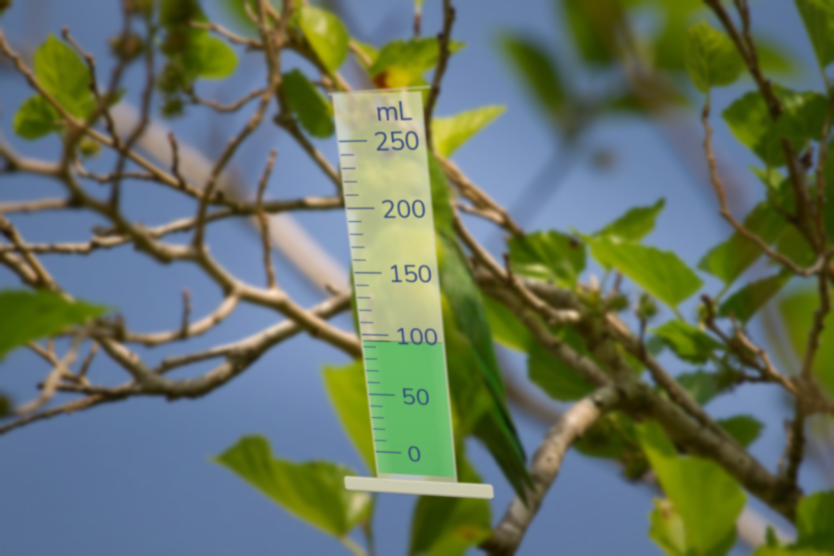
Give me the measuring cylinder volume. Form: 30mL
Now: 95mL
